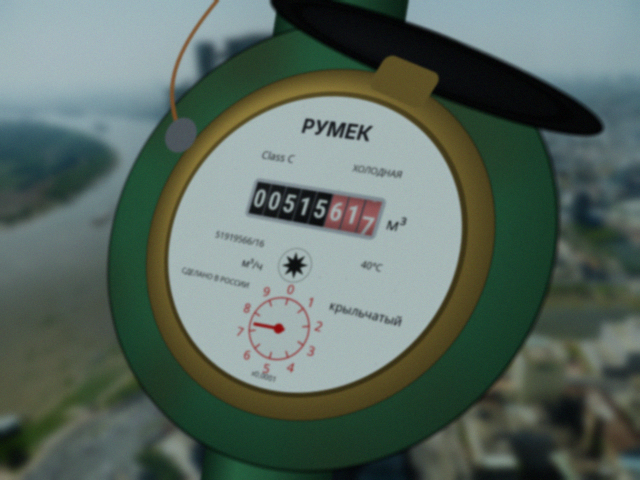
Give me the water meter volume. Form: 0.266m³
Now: 515.6167m³
